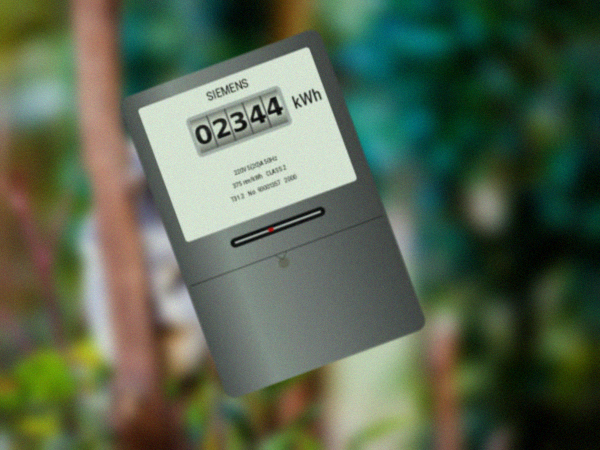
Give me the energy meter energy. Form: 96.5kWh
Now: 2344kWh
